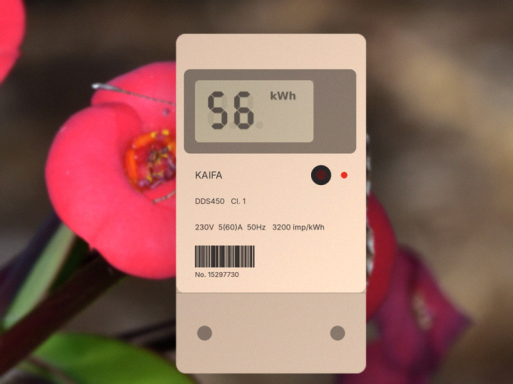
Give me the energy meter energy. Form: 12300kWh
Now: 56kWh
